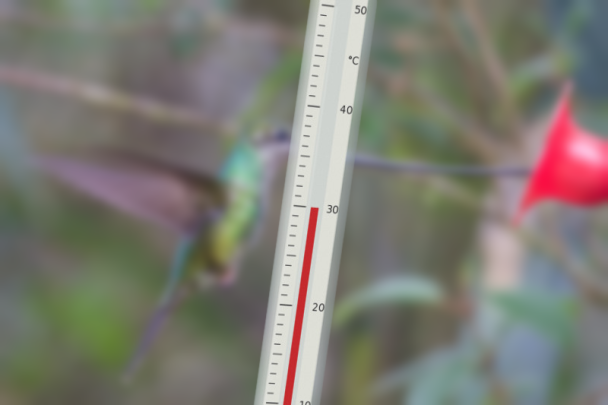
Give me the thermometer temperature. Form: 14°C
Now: 30°C
